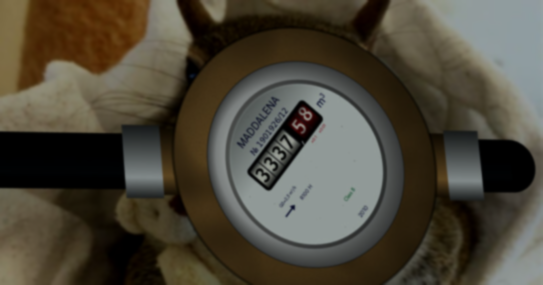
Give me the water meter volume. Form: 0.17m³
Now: 3337.58m³
